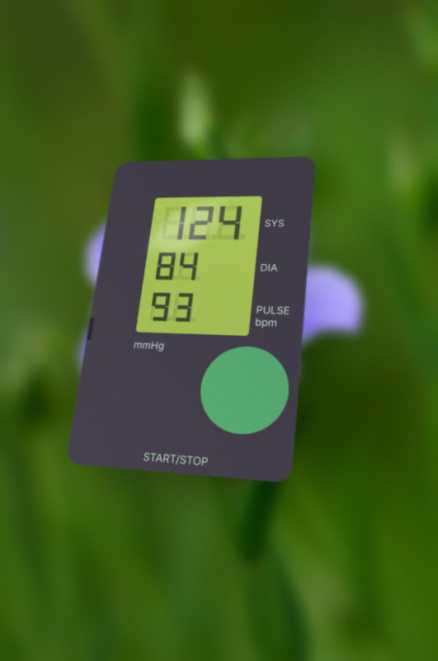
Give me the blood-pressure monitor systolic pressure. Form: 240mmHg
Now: 124mmHg
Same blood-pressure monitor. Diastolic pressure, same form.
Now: 84mmHg
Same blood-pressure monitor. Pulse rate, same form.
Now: 93bpm
